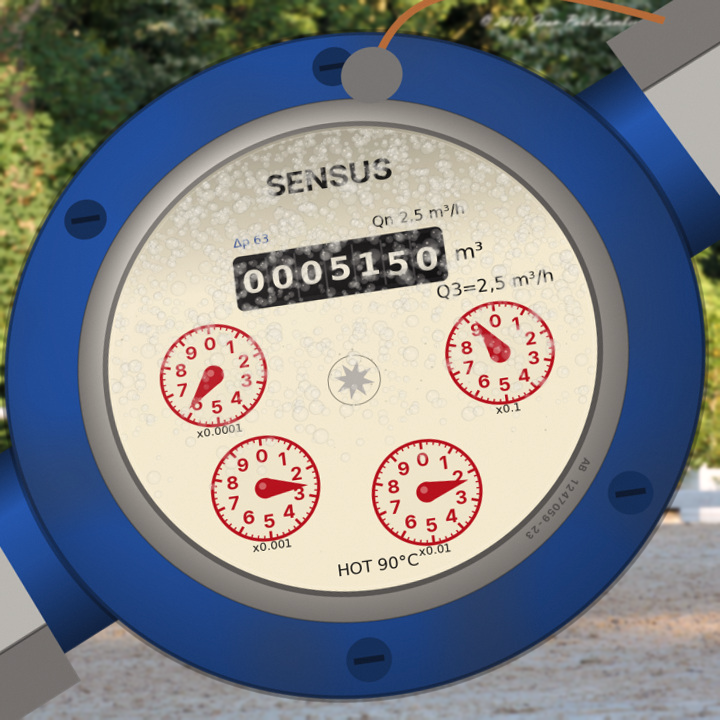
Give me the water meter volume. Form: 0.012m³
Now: 5149.9226m³
